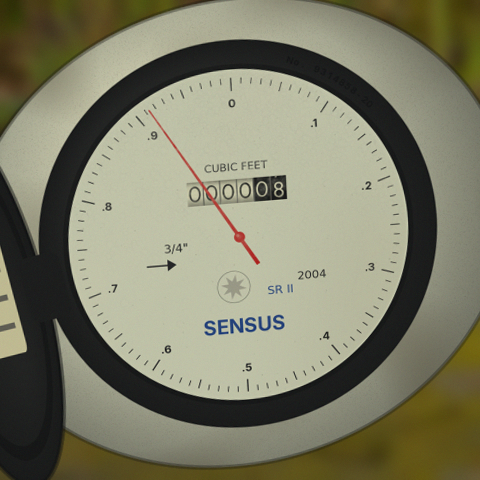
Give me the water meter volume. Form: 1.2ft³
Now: 7.91ft³
